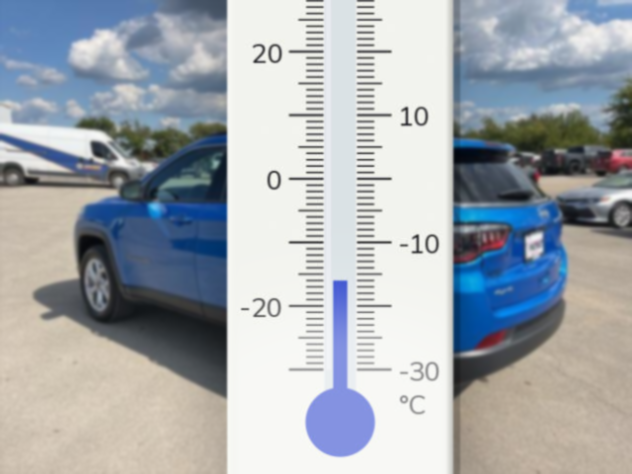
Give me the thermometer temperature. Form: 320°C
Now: -16°C
